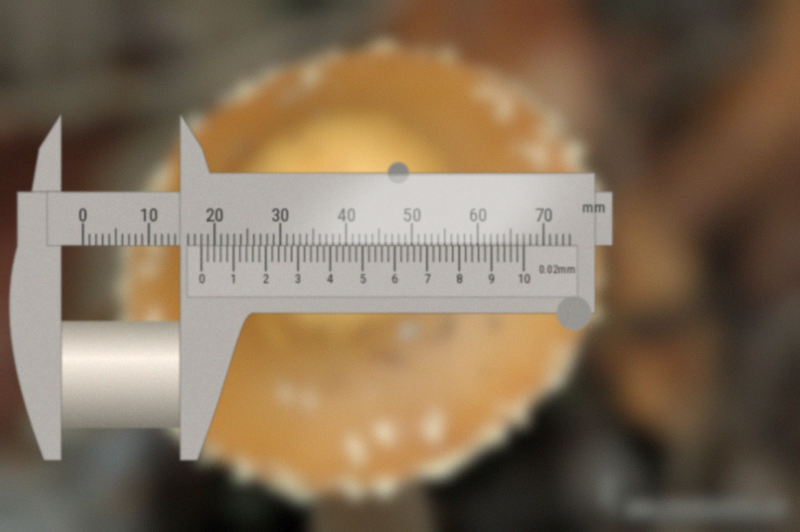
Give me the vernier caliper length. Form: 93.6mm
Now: 18.0mm
